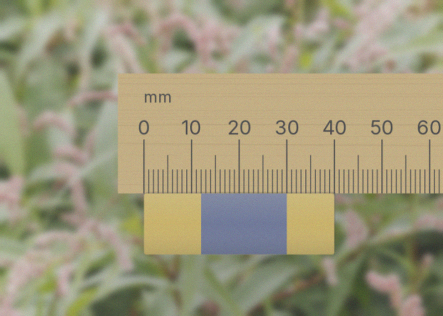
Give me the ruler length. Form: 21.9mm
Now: 40mm
